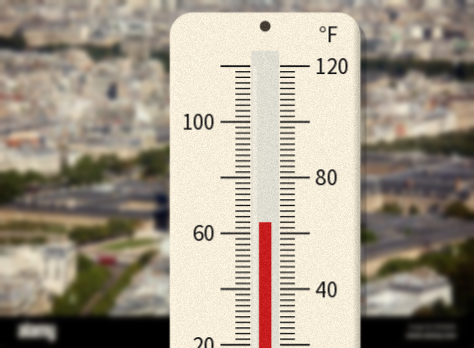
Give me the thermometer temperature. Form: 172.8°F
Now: 64°F
